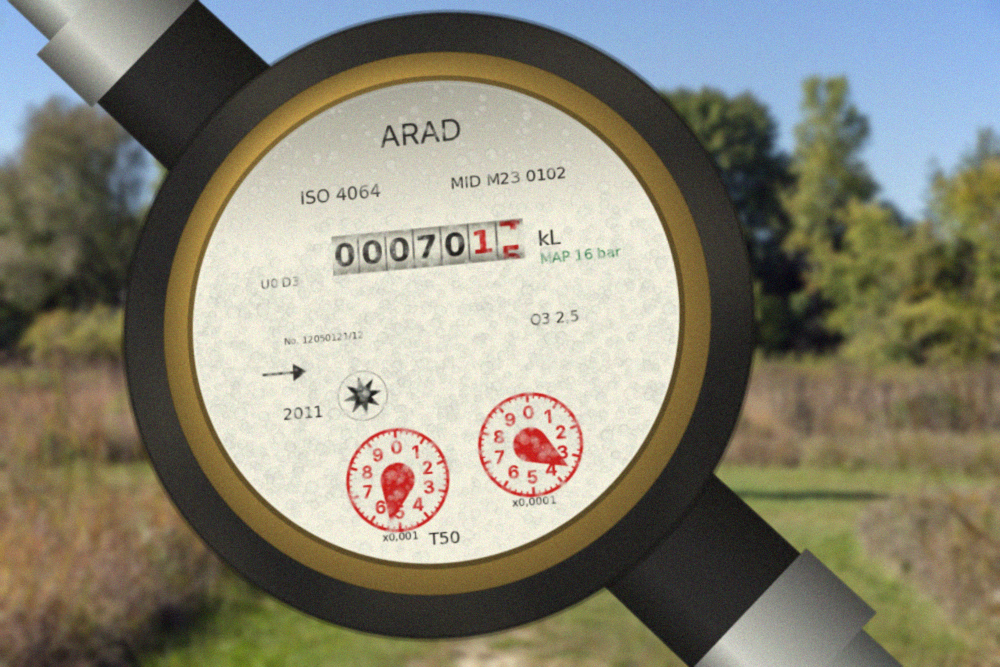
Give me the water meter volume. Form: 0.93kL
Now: 70.1453kL
